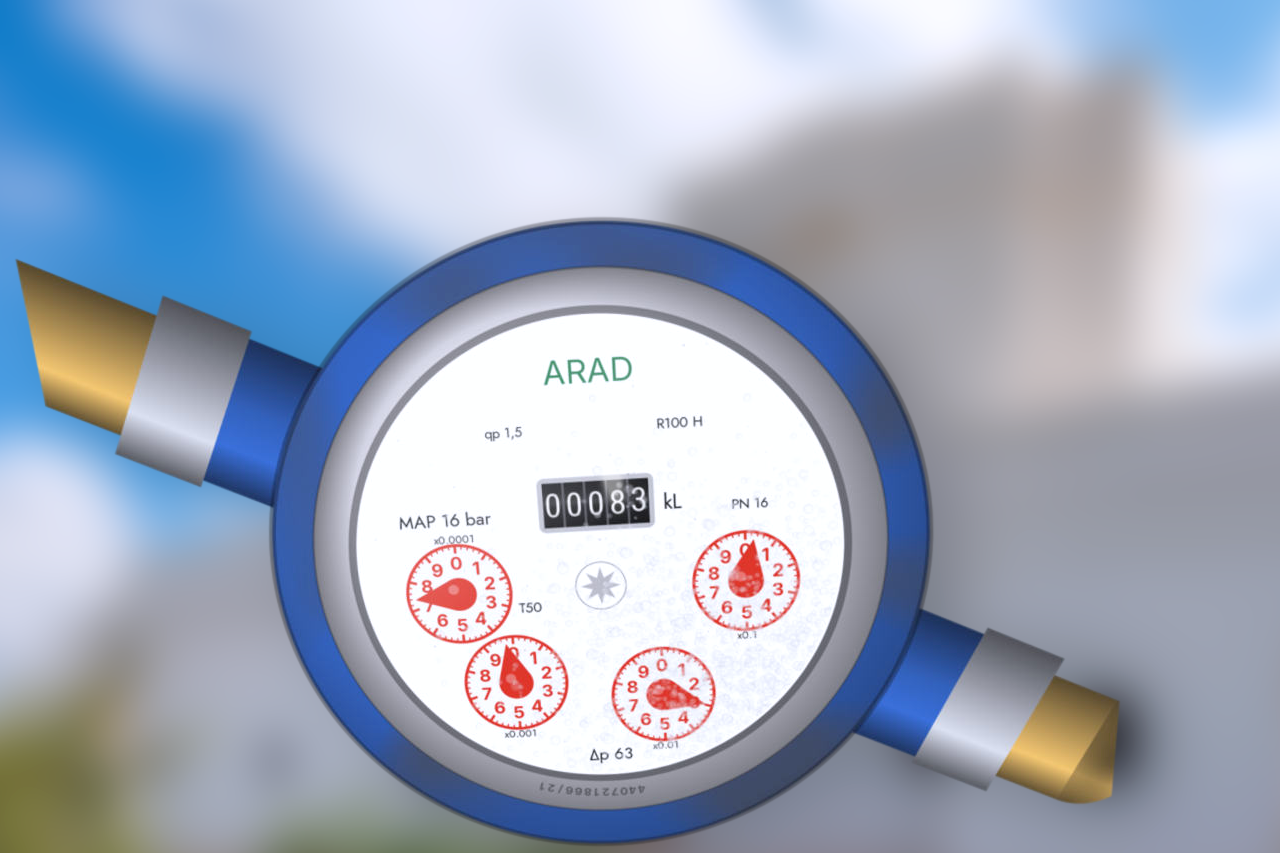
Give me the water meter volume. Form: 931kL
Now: 83.0297kL
